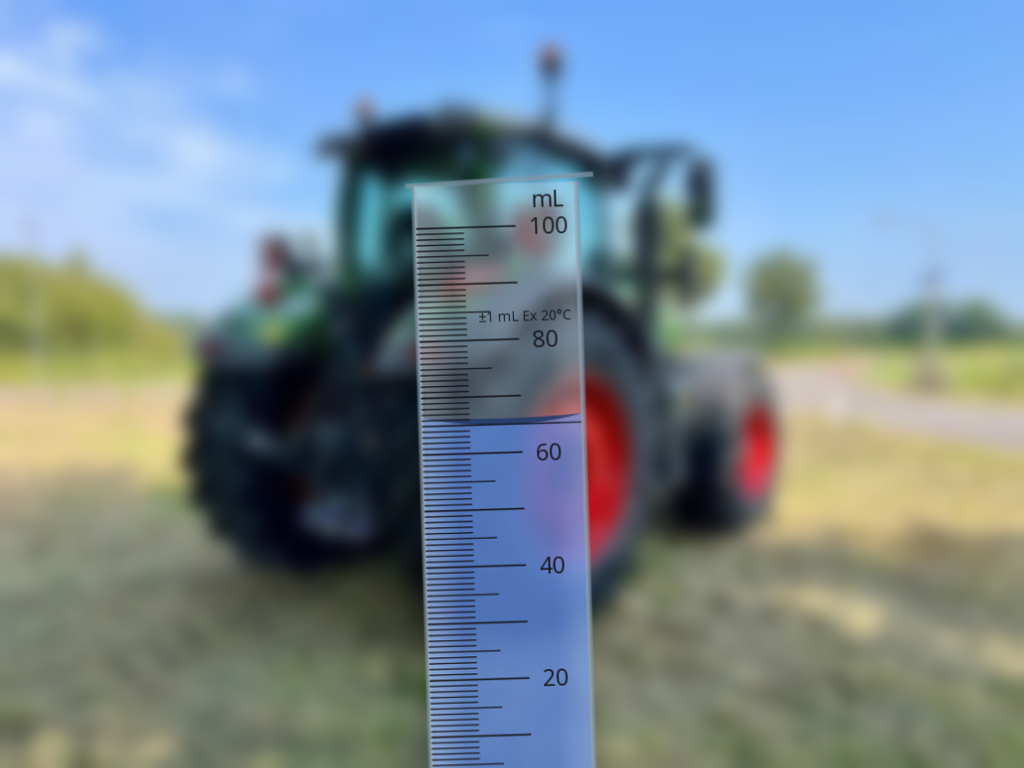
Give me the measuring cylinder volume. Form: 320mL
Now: 65mL
